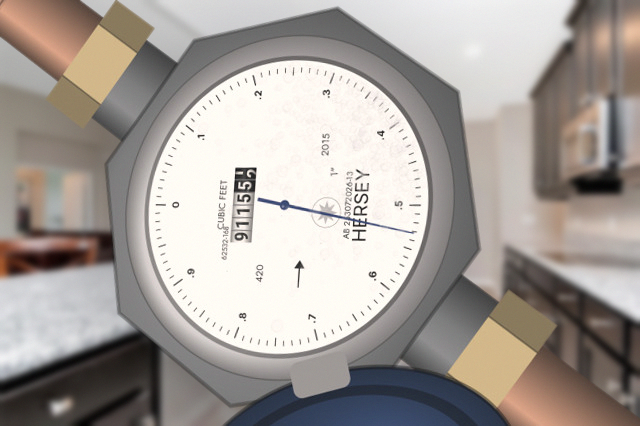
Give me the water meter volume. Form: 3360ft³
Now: 911551.53ft³
